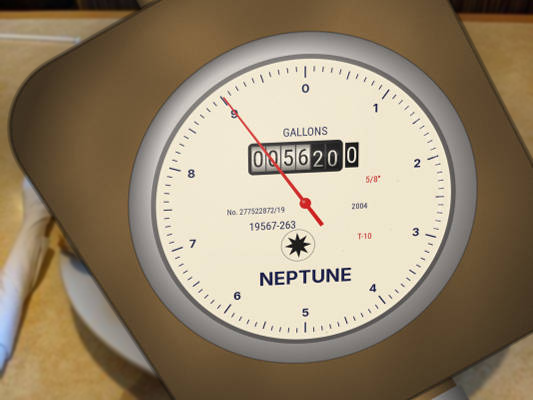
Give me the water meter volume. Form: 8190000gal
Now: 56199.0gal
